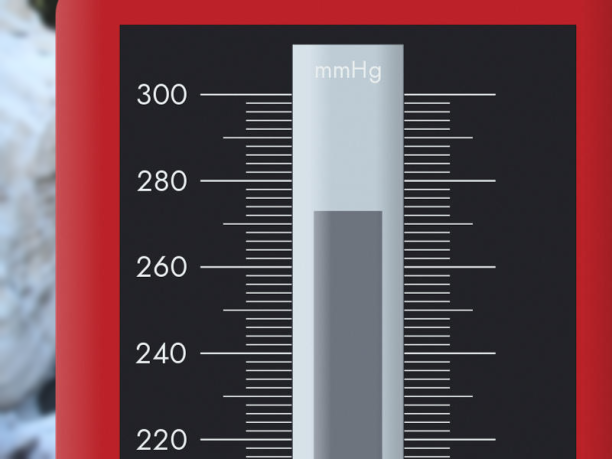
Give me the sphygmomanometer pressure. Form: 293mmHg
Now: 273mmHg
